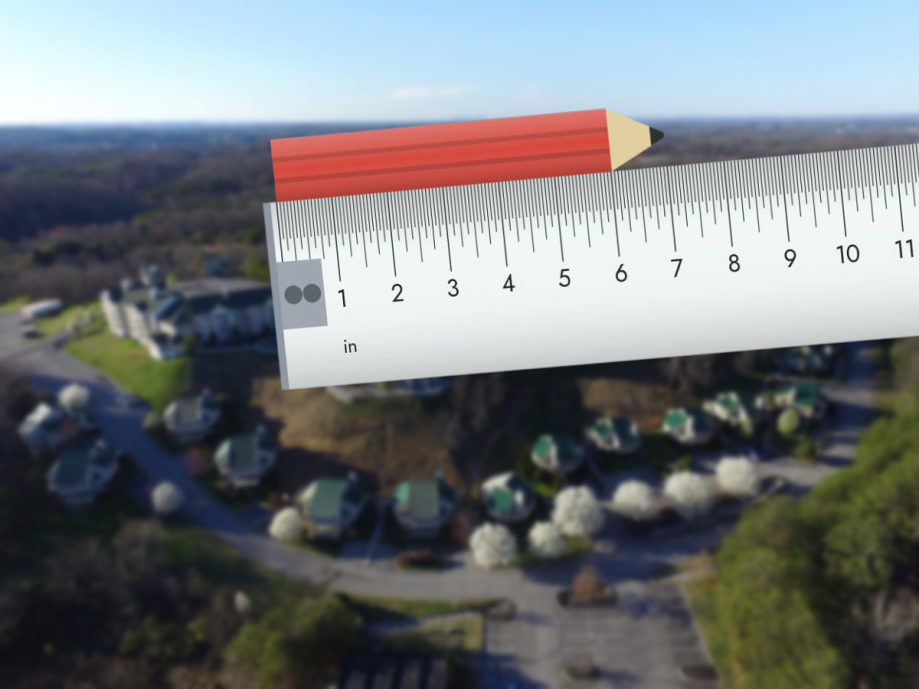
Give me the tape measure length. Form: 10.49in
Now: 7in
